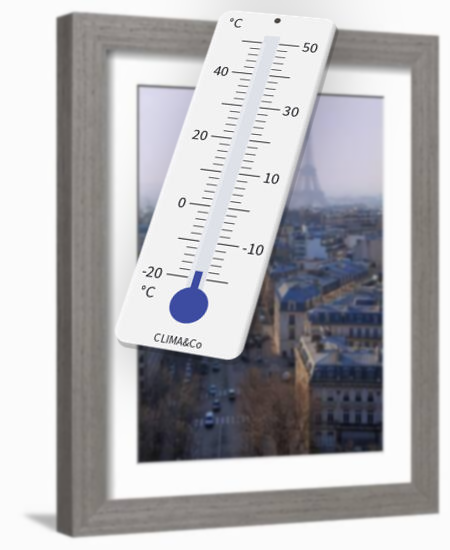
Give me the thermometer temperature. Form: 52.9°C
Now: -18°C
